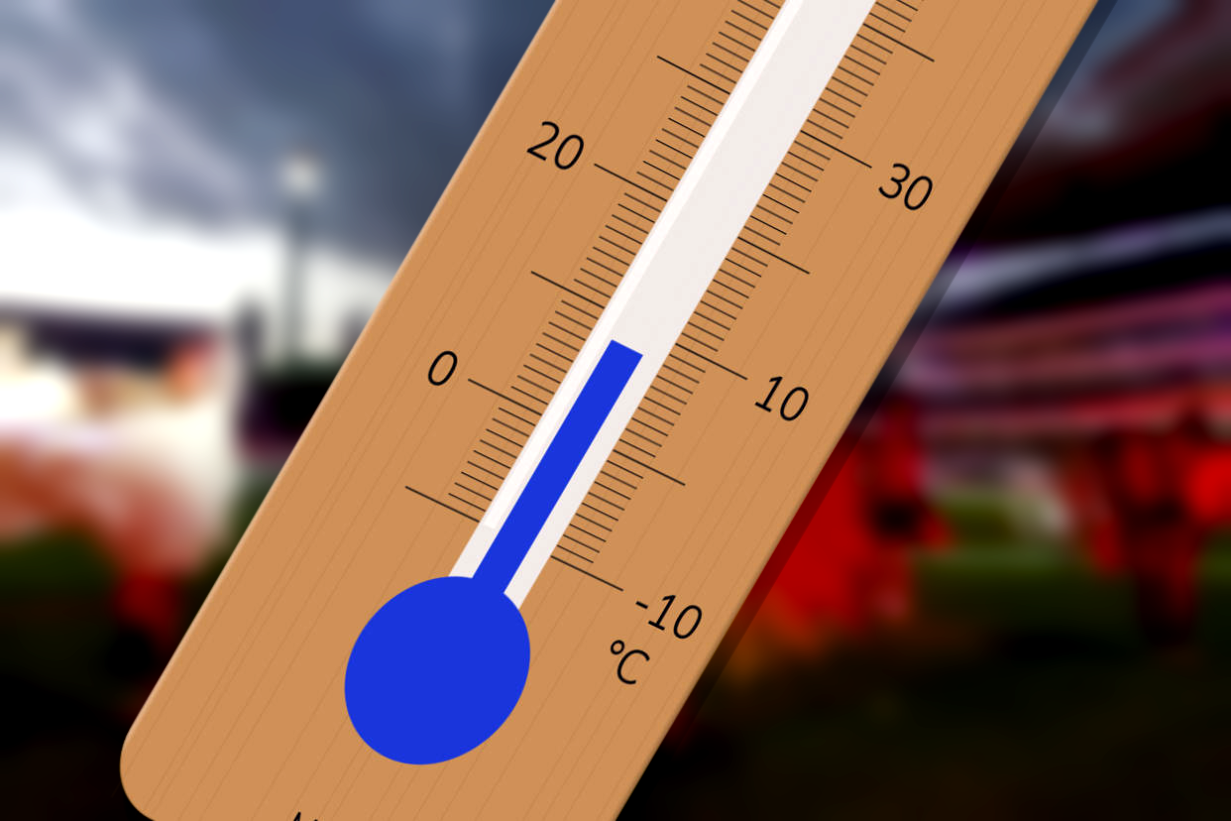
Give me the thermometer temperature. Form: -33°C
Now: 8°C
